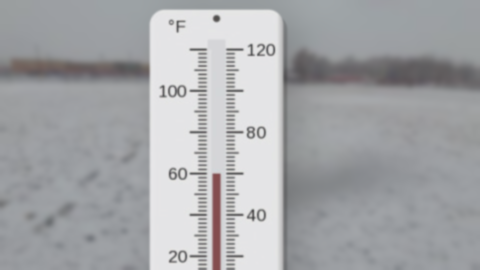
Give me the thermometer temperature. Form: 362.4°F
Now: 60°F
